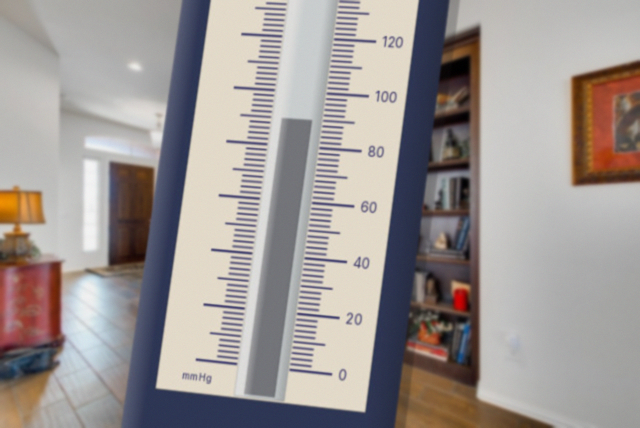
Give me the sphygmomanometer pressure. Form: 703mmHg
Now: 90mmHg
